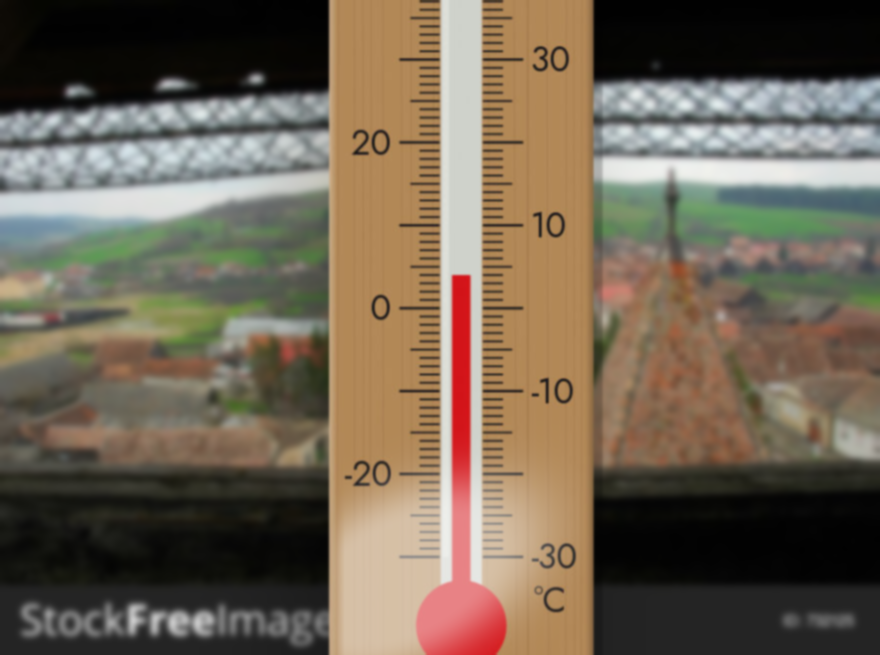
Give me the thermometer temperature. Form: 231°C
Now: 4°C
